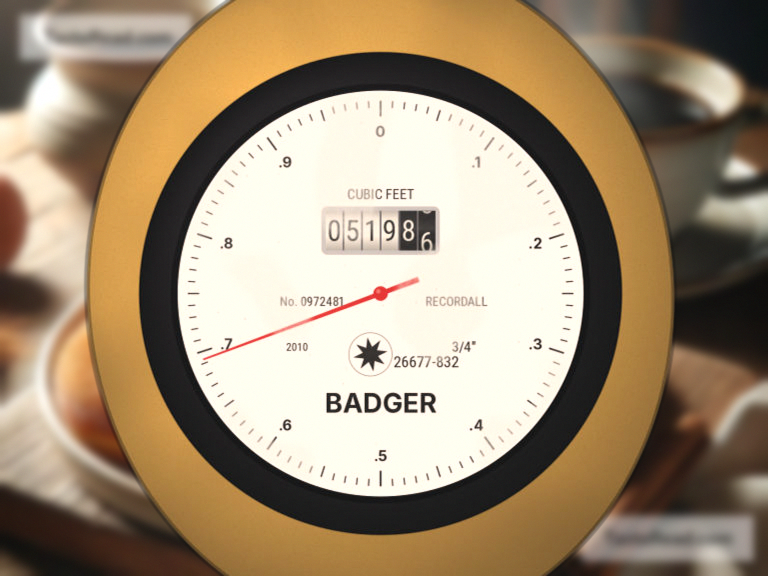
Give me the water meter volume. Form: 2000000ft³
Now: 51985.69ft³
